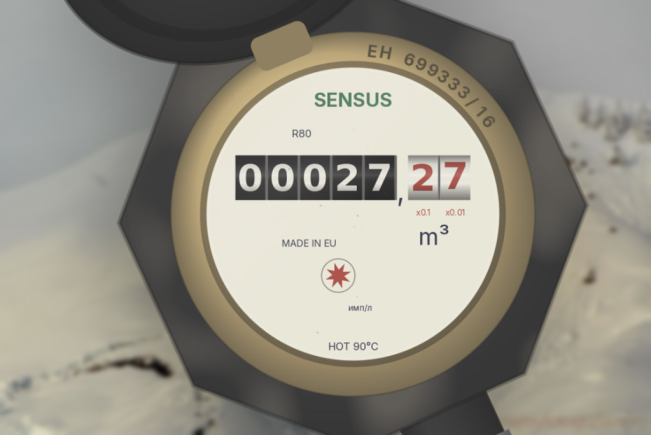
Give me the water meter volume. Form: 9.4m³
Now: 27.27m³
